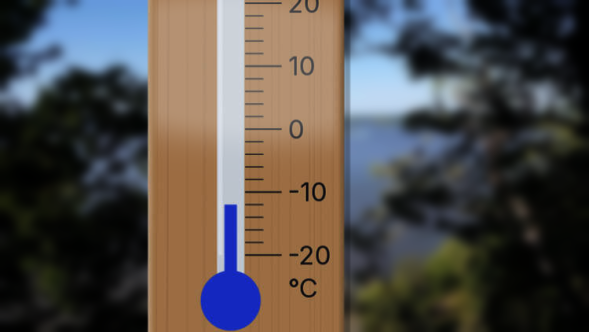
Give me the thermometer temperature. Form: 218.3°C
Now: -12°C
